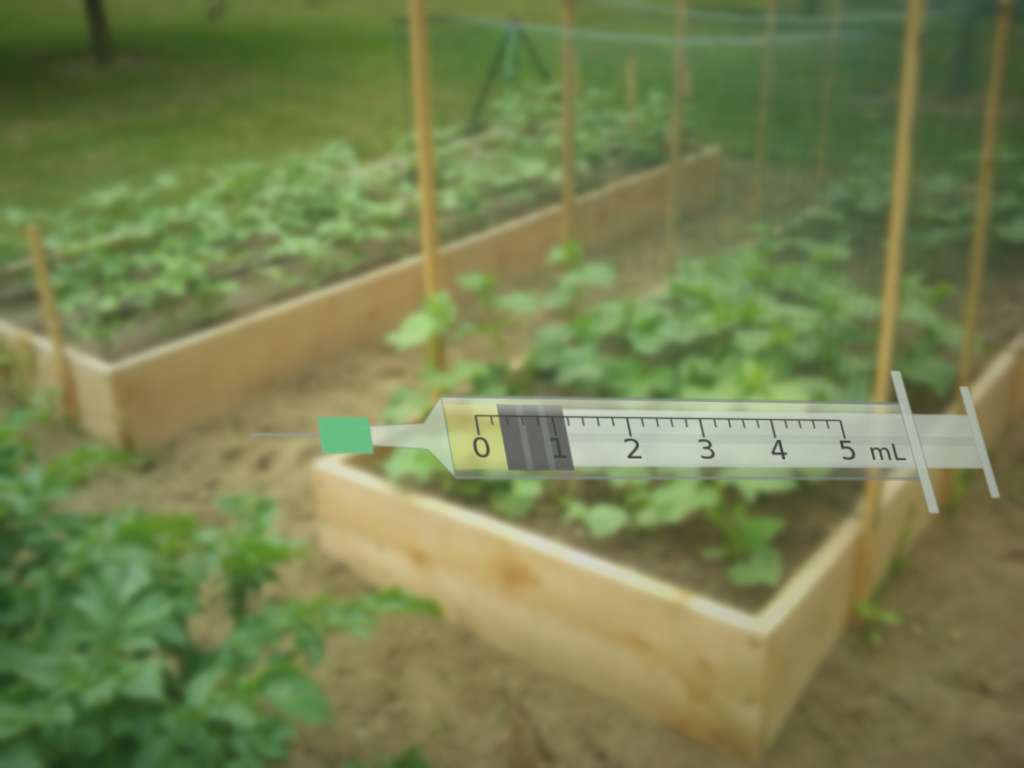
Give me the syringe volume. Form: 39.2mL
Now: 0.3mL
